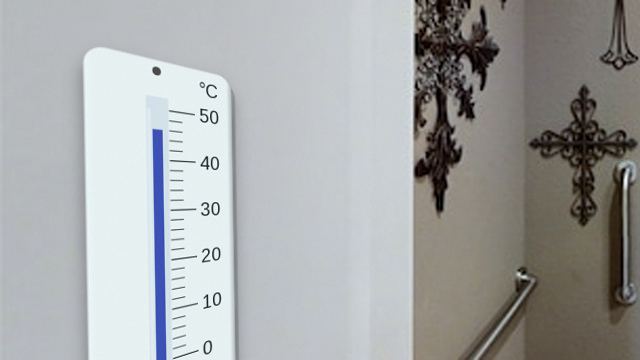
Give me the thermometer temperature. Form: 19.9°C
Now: 46°C
